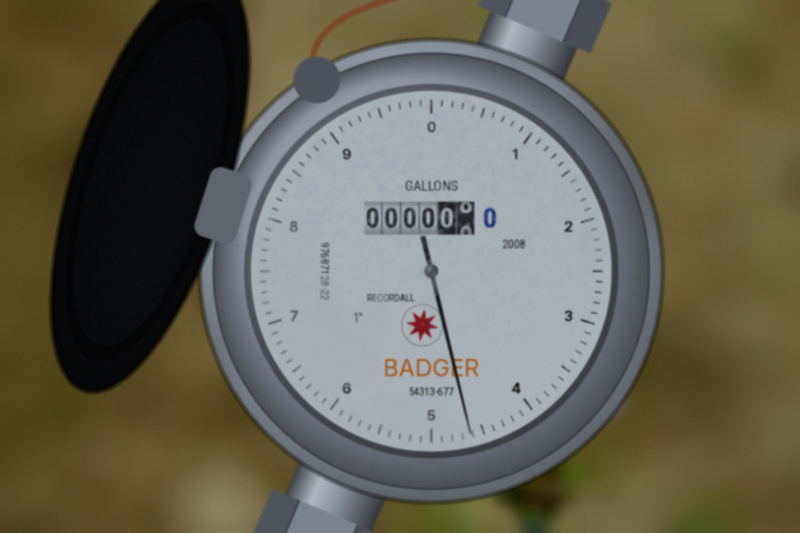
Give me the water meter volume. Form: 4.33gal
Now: 84.6gal
